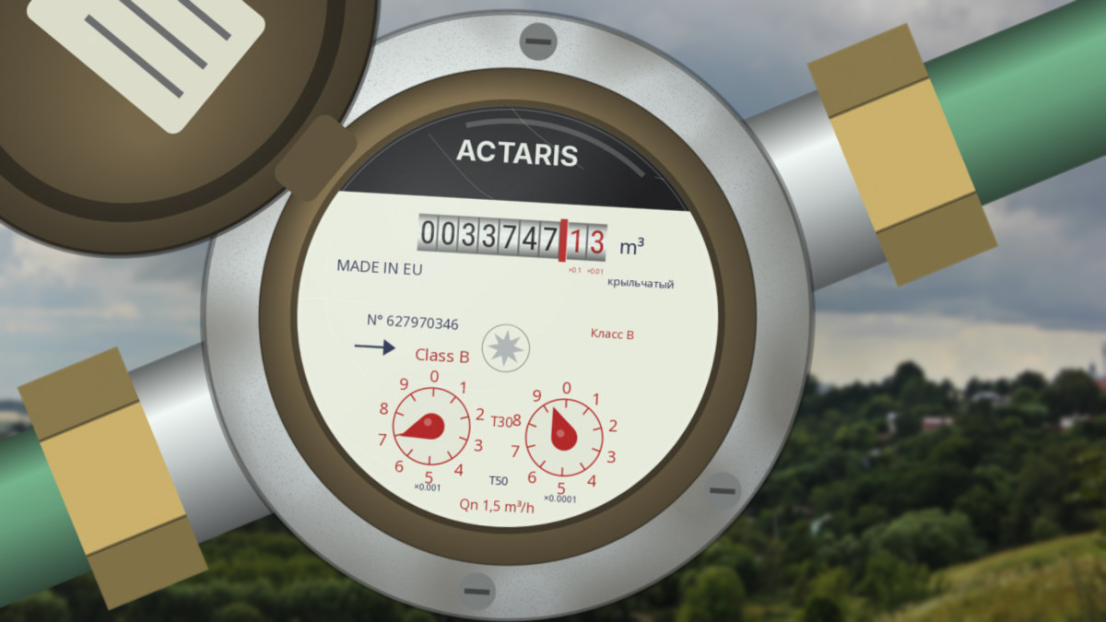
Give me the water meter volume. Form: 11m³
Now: 33747.1369m³
